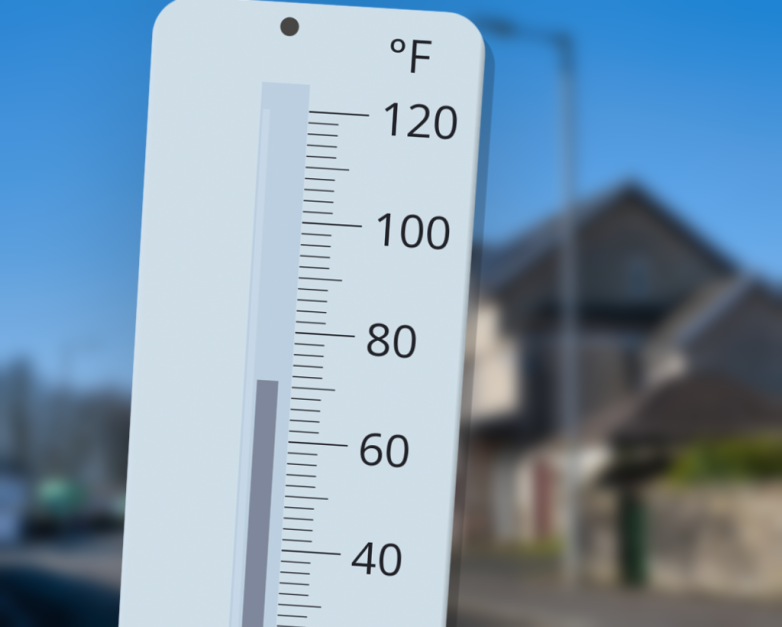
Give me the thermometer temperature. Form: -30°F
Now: 71°F
